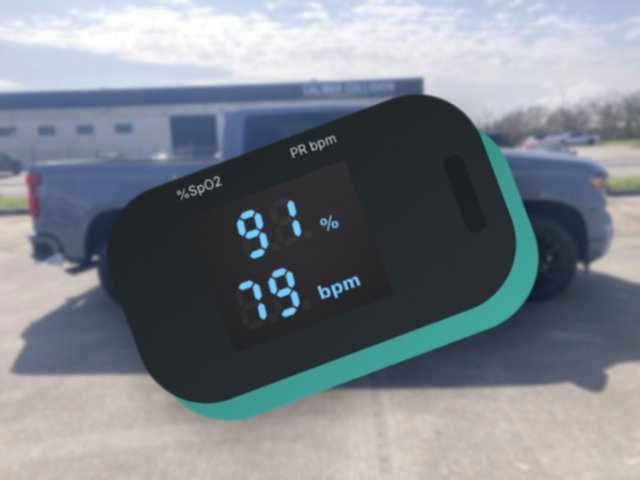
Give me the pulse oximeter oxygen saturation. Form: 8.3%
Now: 91%
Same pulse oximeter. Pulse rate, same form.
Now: 79bpm
